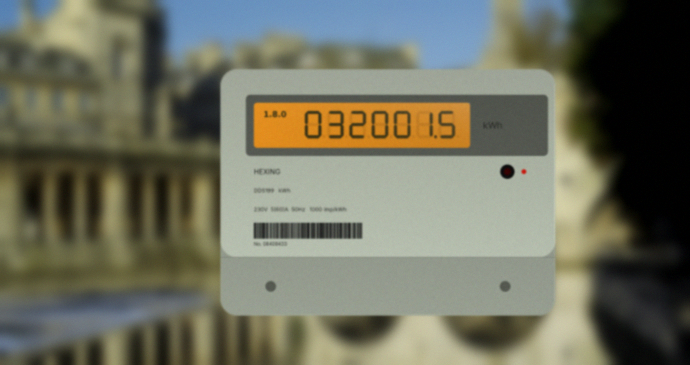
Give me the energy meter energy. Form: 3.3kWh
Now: 32001.5kWh
